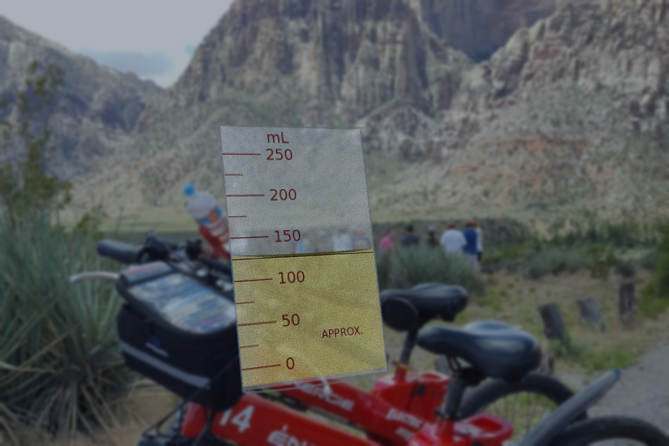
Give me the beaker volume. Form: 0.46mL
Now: 125mL
